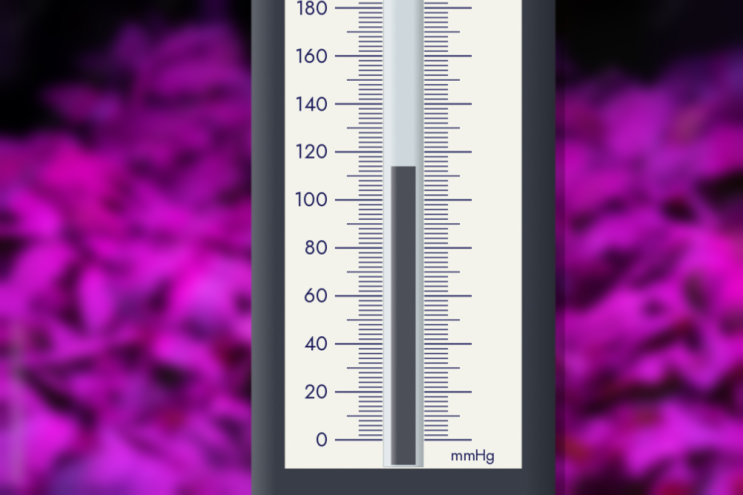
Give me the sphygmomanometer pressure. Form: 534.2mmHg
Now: 114mmHg
